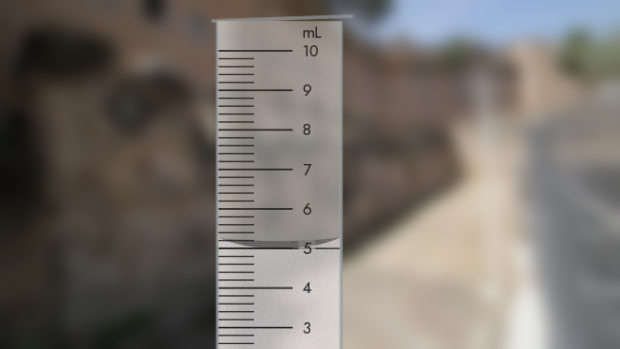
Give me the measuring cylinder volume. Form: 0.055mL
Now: 5mL
